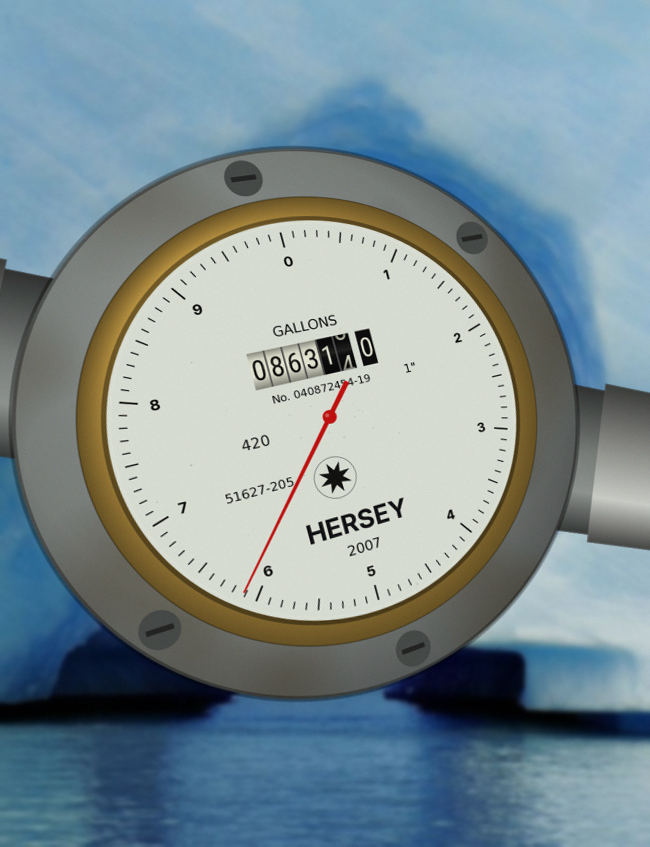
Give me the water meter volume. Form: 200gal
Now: 863136.1gal
